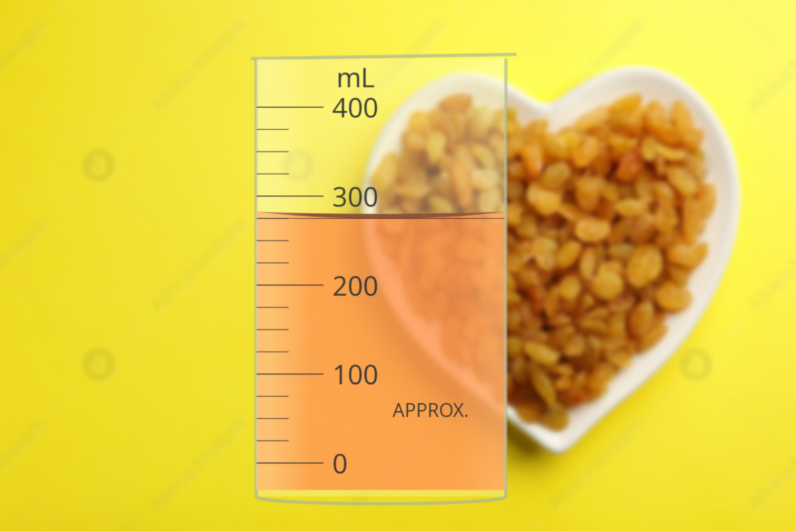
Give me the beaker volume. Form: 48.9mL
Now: 275mL
